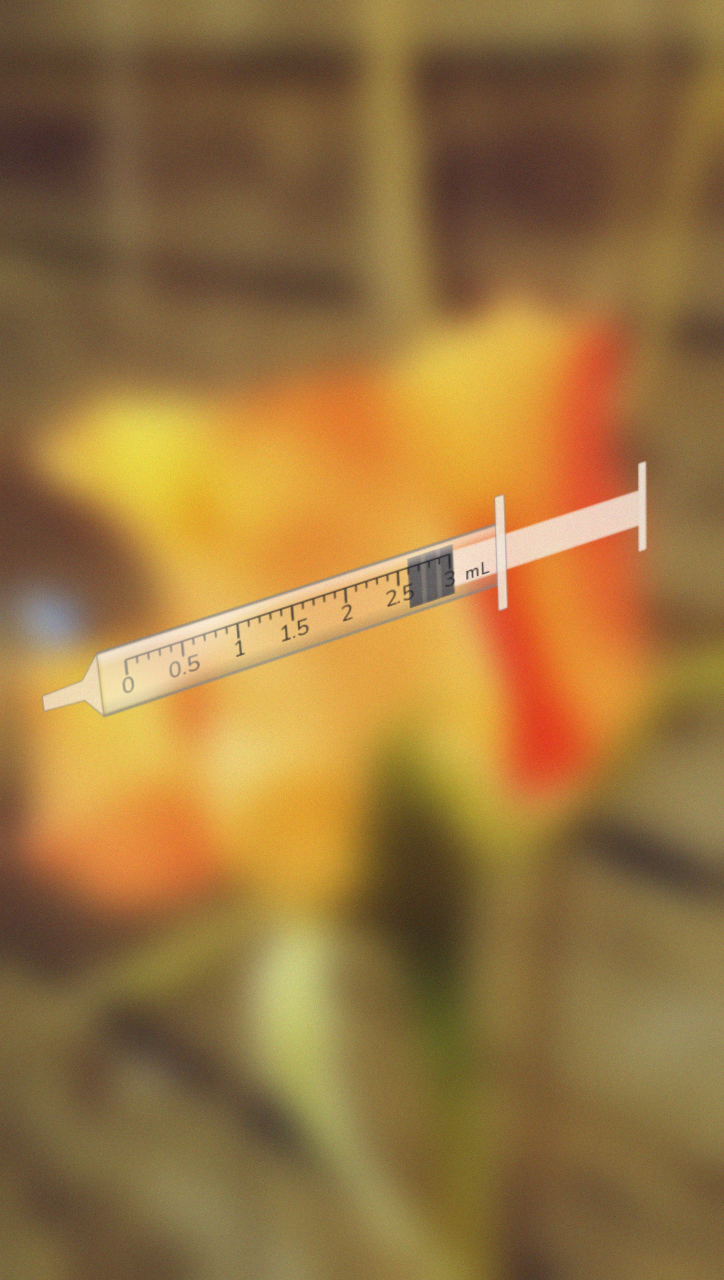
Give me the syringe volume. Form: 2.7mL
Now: 2.6mL
